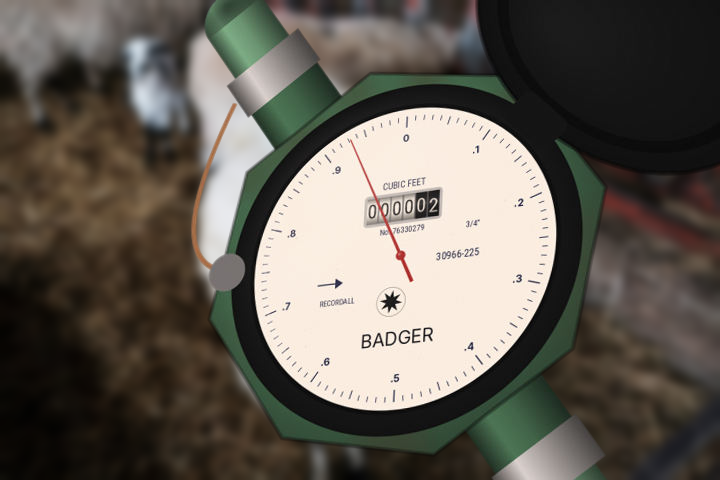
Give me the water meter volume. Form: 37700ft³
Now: 1.93ft³
